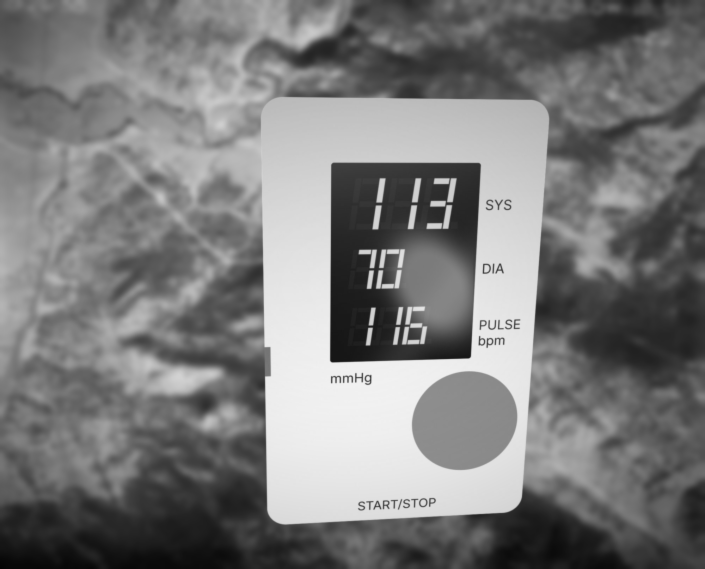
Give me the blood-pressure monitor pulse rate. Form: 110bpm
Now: 116bpm
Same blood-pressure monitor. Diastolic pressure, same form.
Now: 70mmHg
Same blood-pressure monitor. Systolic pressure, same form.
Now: 113mmHg
